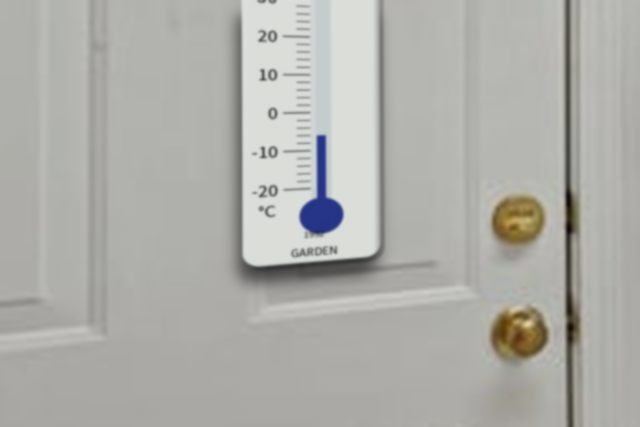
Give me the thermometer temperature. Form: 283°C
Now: -6°C
